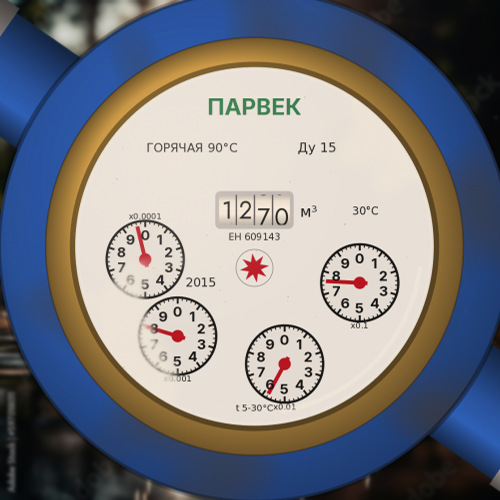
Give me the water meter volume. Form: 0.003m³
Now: 1269.7579m³
